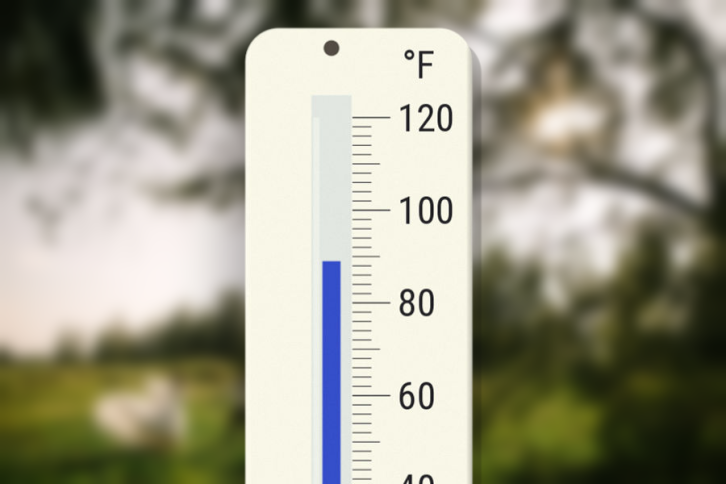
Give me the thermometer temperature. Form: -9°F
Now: 89°F
